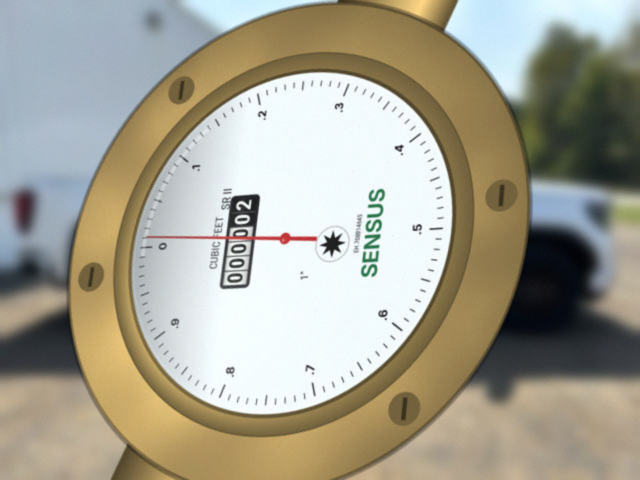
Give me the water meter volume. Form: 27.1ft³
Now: 2.01ft³
